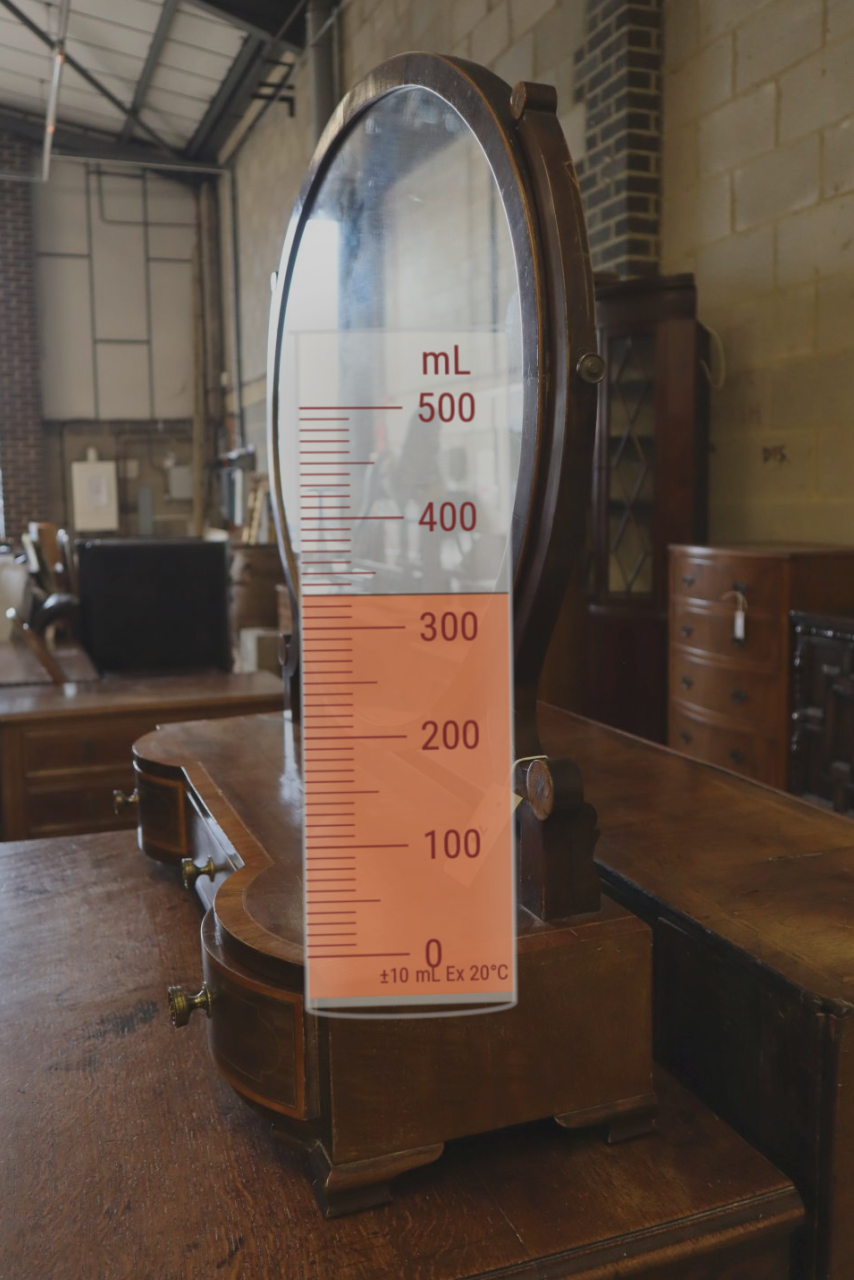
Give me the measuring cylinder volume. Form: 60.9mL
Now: 330mL
